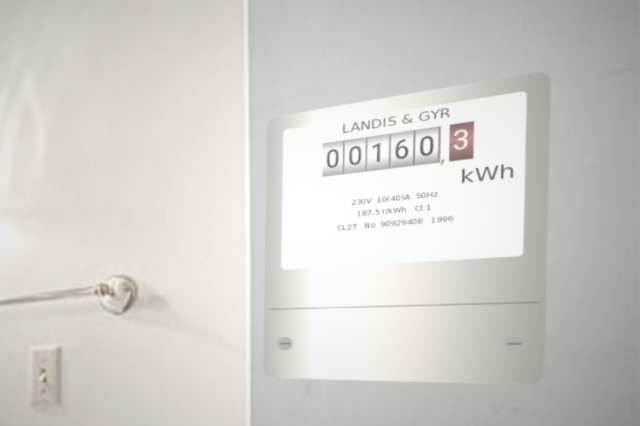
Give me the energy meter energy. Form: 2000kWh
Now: 160.3kWh
